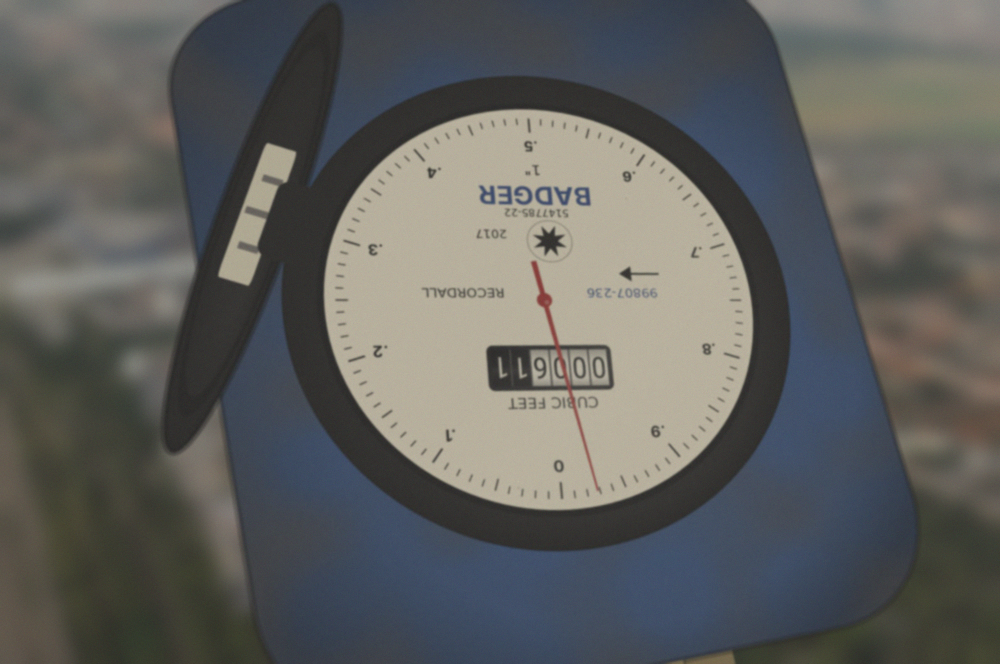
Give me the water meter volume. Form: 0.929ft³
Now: 610.97ft³
